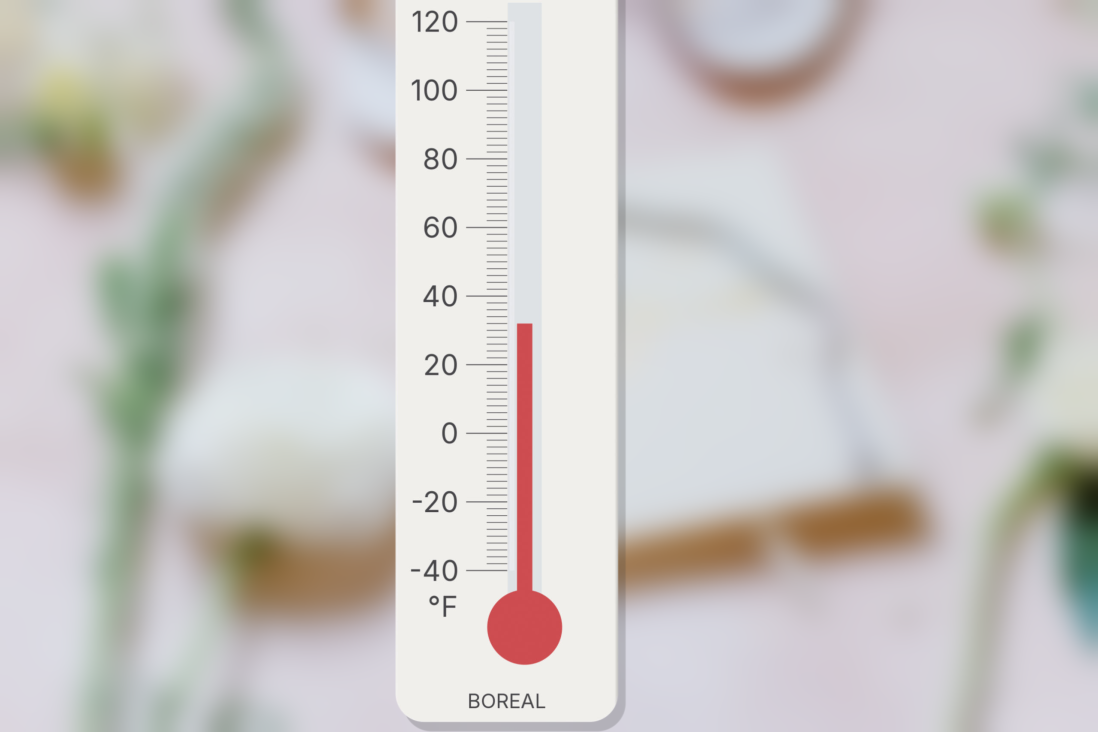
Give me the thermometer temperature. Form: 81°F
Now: 32°F
